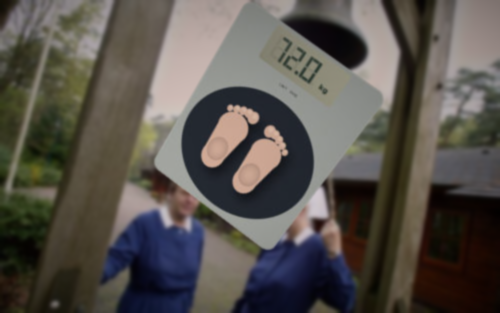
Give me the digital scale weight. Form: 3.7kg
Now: 72.0kg
